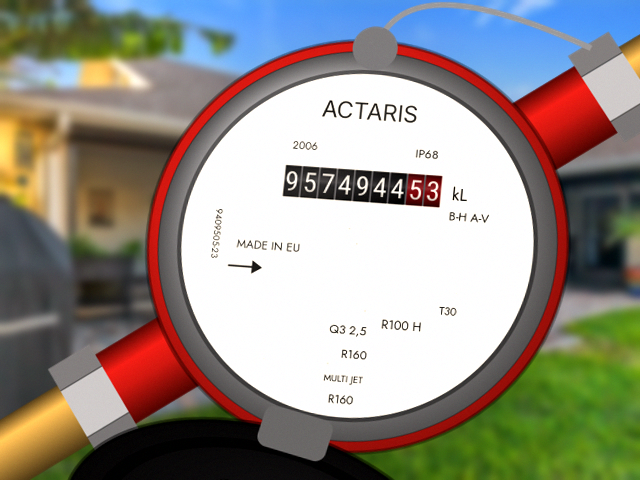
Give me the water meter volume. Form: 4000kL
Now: 9574944.53kL
